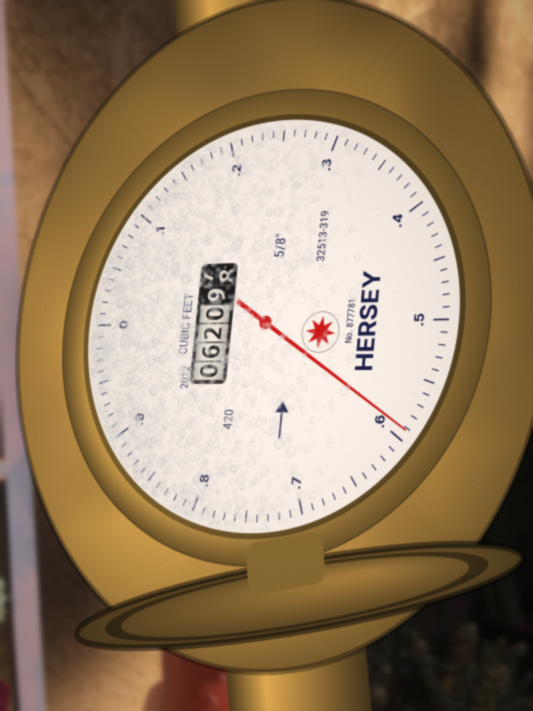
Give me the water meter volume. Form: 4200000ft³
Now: 62097.59ft³
